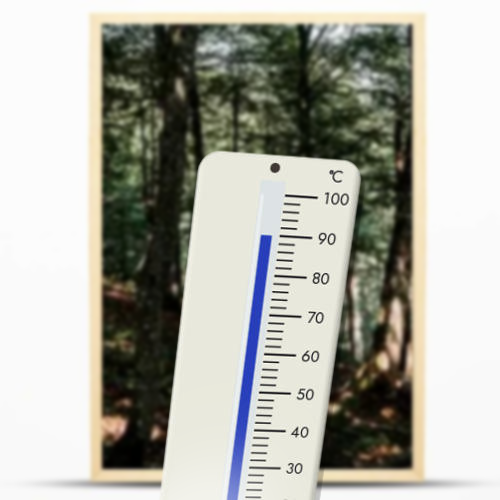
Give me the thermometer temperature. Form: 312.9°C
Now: 90°C
